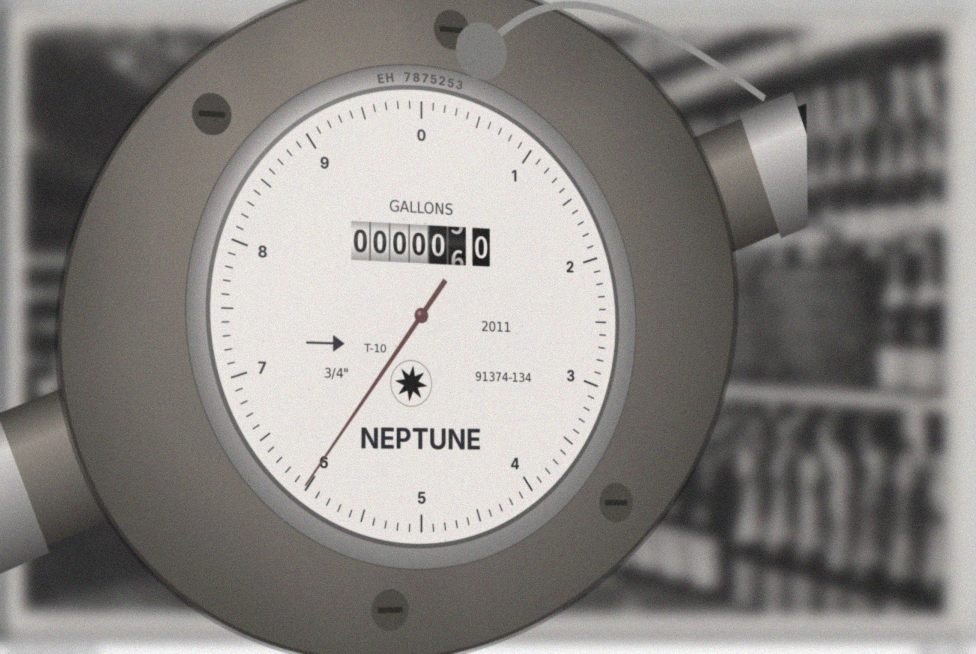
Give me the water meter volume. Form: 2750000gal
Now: 56.0gal
